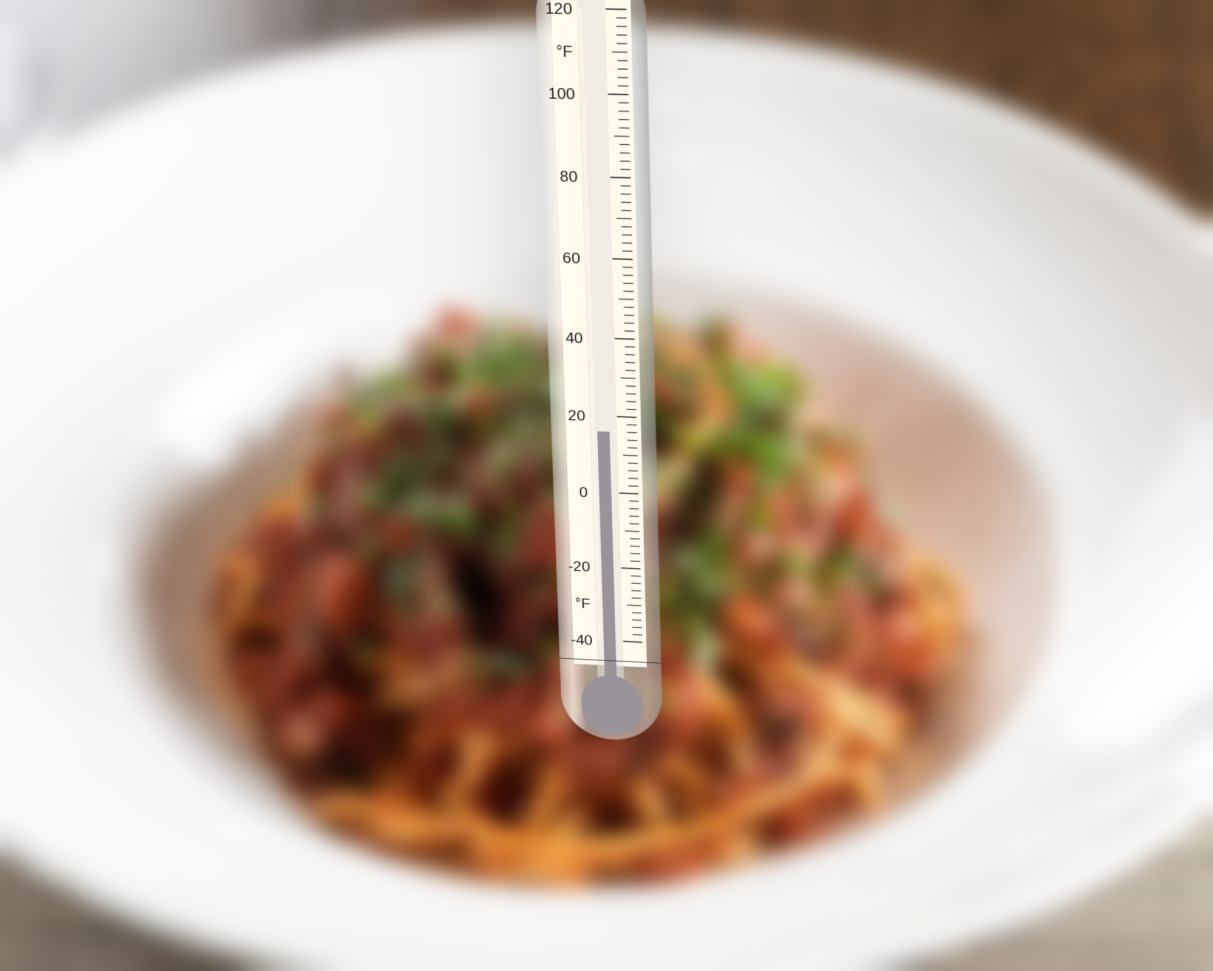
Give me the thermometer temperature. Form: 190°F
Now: 16°F
